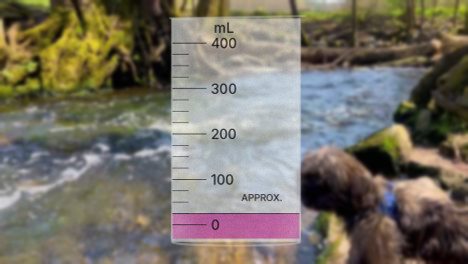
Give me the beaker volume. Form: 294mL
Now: 25mL
